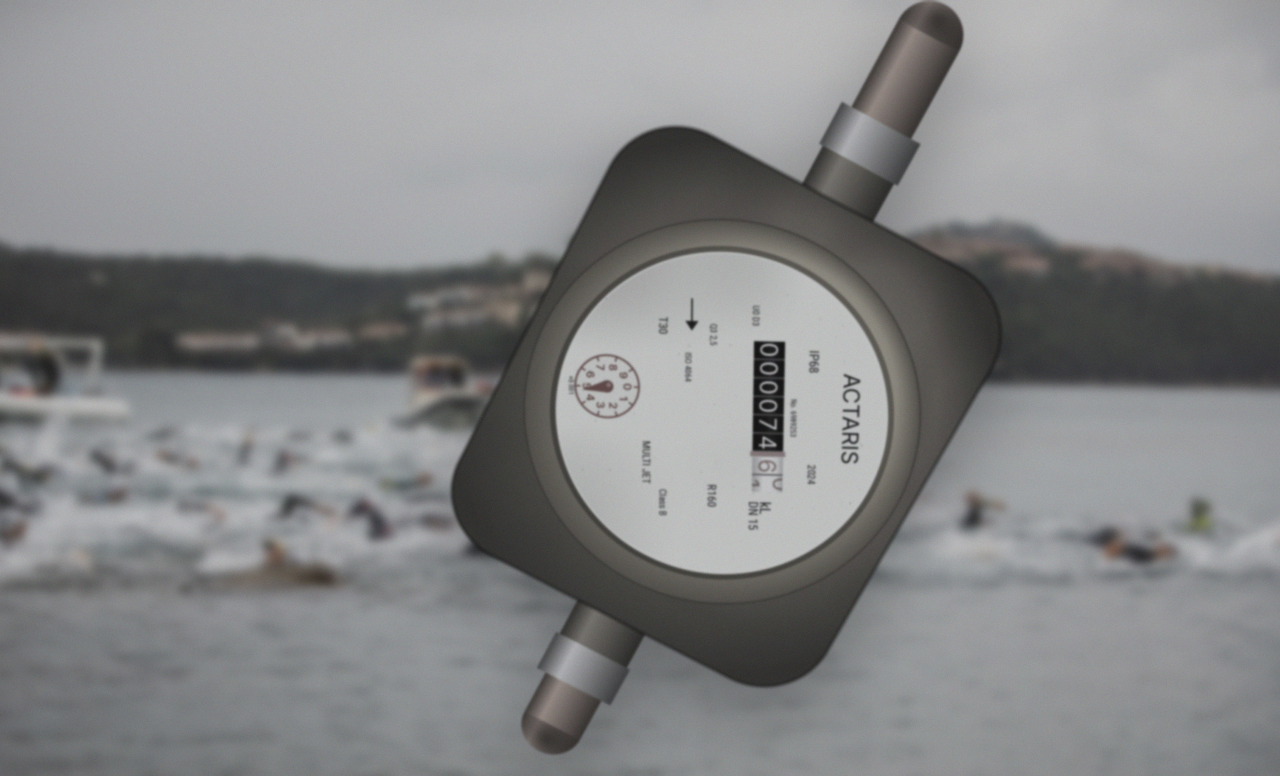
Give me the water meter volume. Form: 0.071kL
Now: 74.604kL
